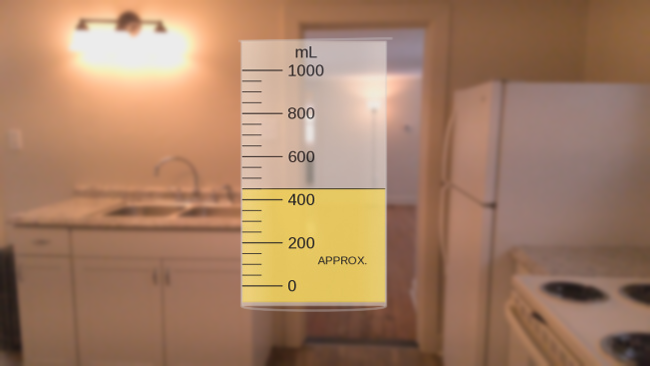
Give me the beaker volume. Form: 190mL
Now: 450mL
